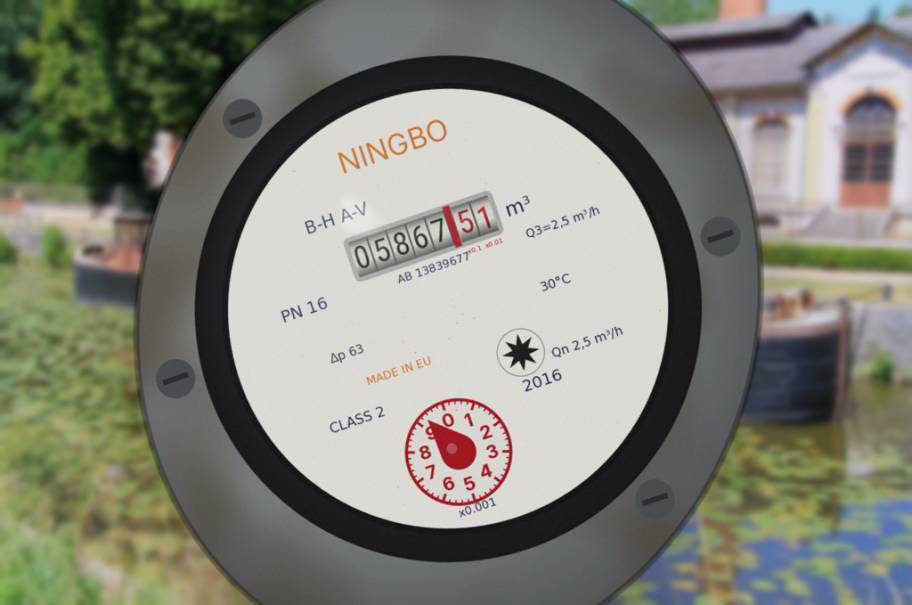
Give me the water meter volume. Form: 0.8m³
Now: 5867.509m³
